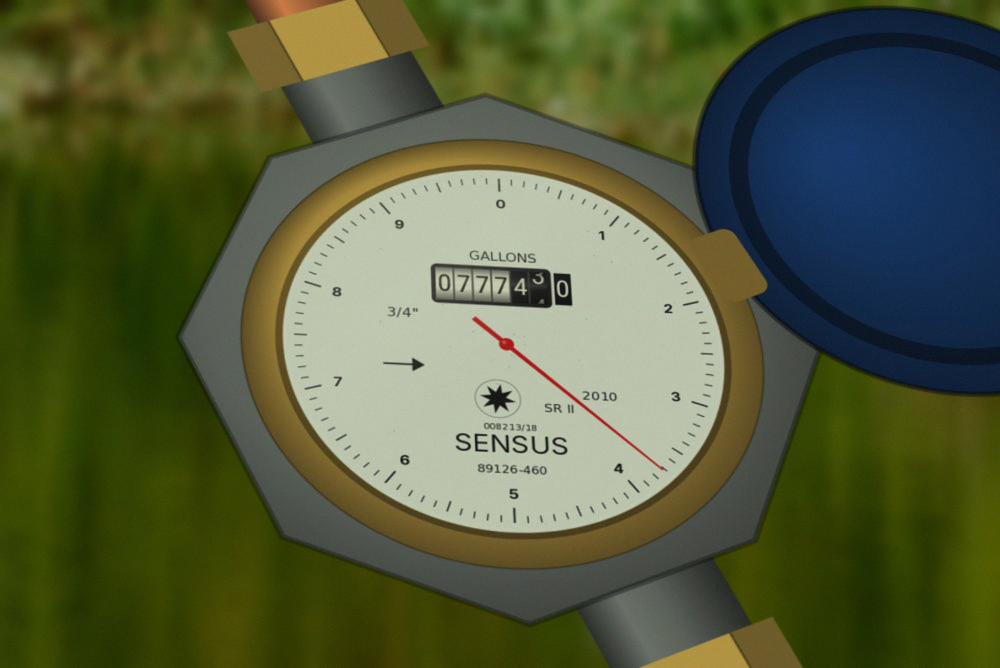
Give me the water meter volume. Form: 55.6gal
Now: 777433.7gal
